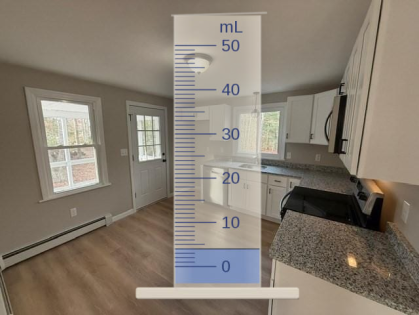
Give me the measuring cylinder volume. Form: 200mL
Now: 4mL
